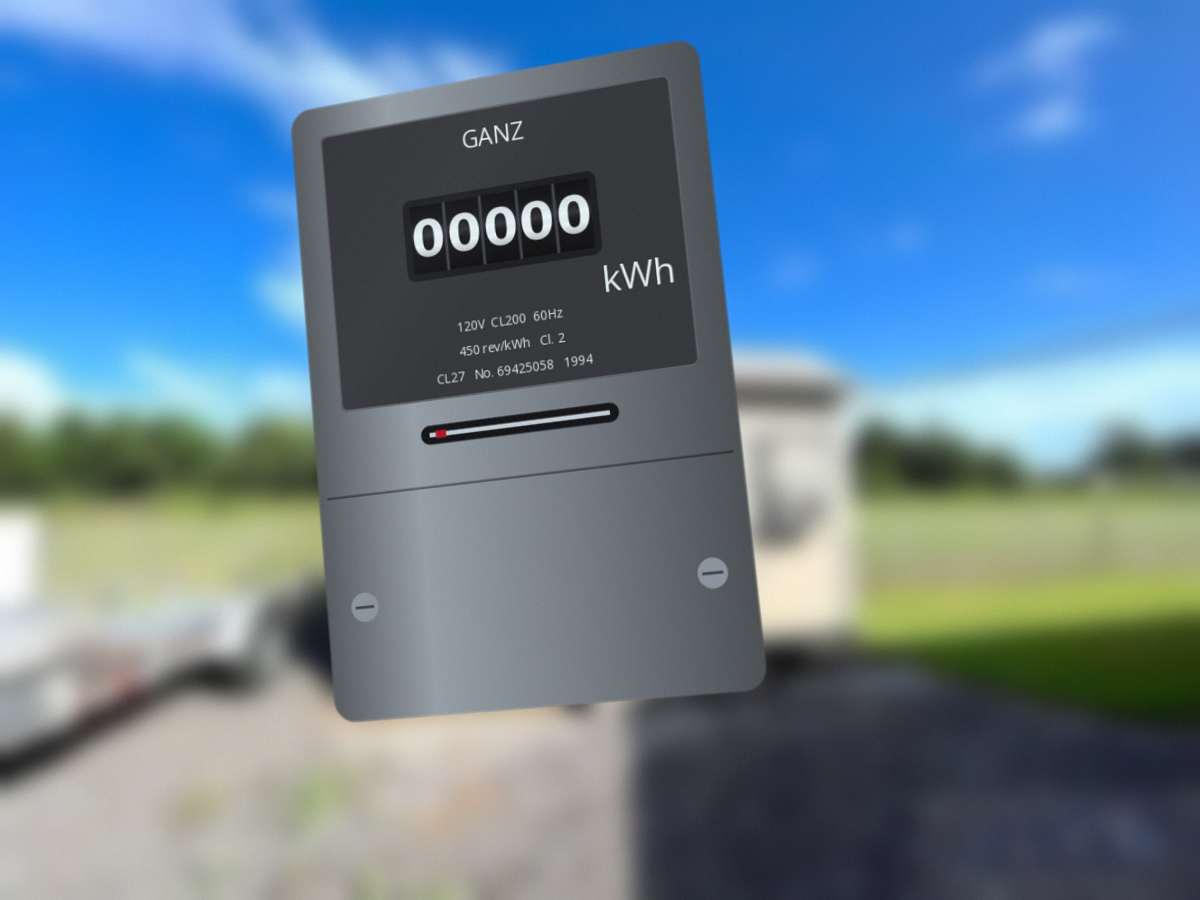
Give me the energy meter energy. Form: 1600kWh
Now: 0kWh
